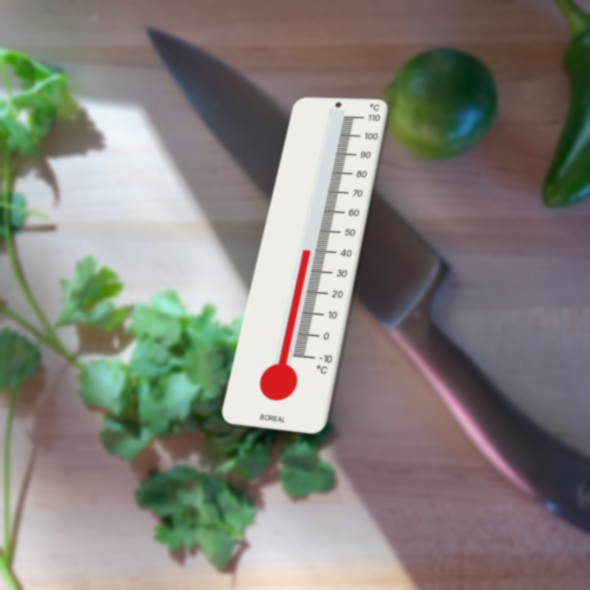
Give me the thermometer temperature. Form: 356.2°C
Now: 40°C
